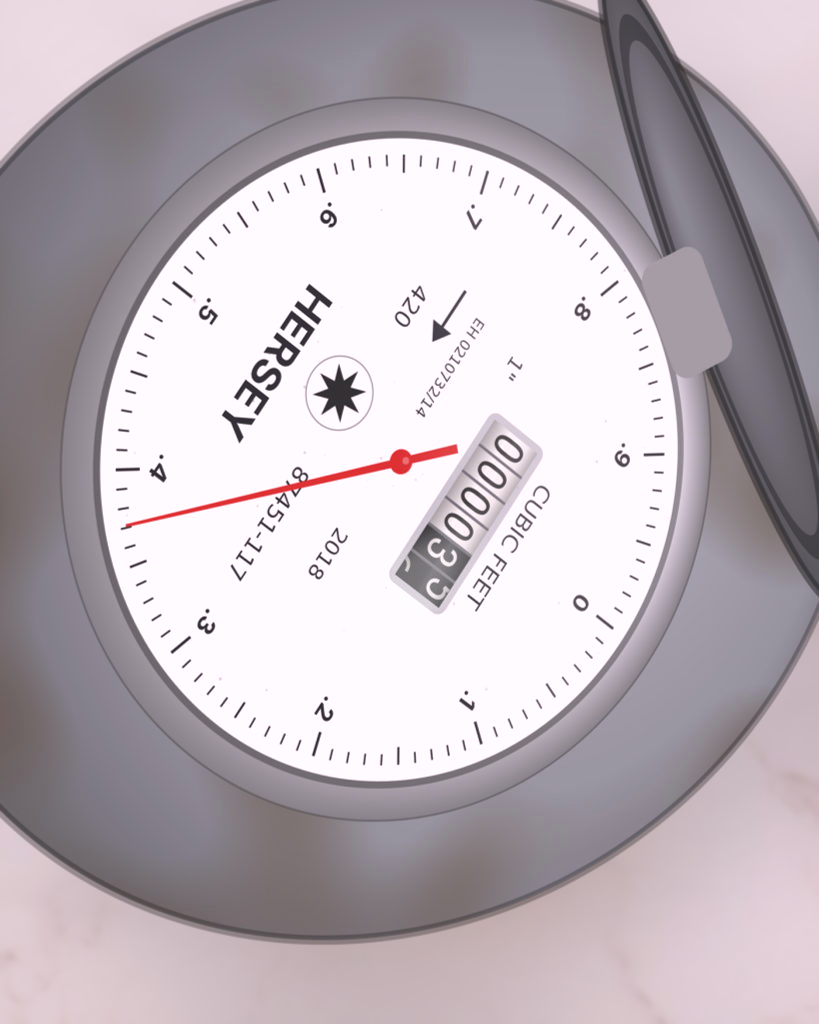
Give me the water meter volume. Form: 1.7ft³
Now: 35.37ft³
